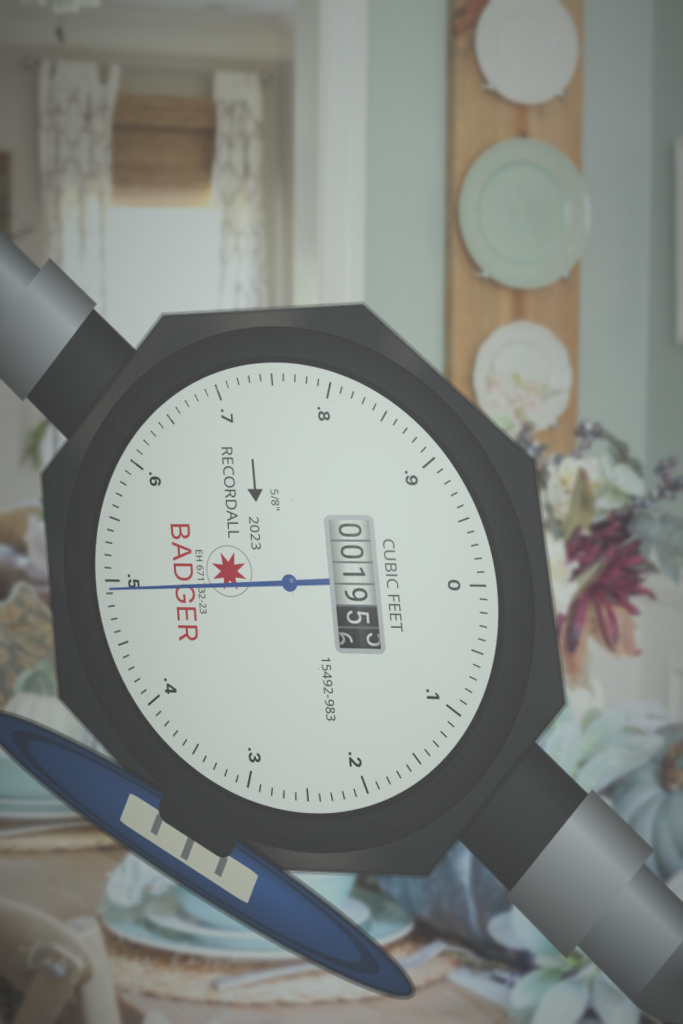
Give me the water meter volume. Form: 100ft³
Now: 1955.49ft³
